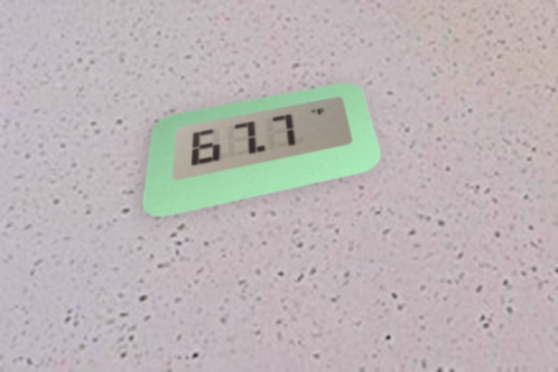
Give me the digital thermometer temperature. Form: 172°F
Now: 67.7°F
